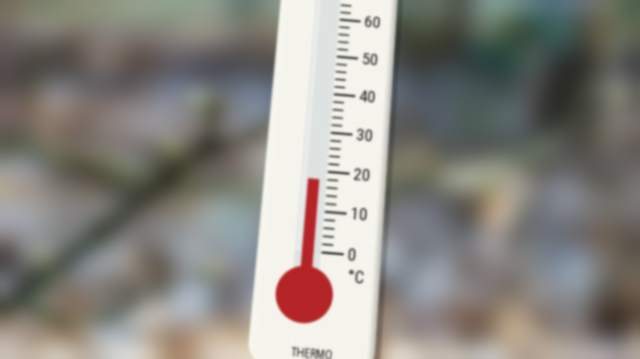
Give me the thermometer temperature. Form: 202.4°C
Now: 18°C
